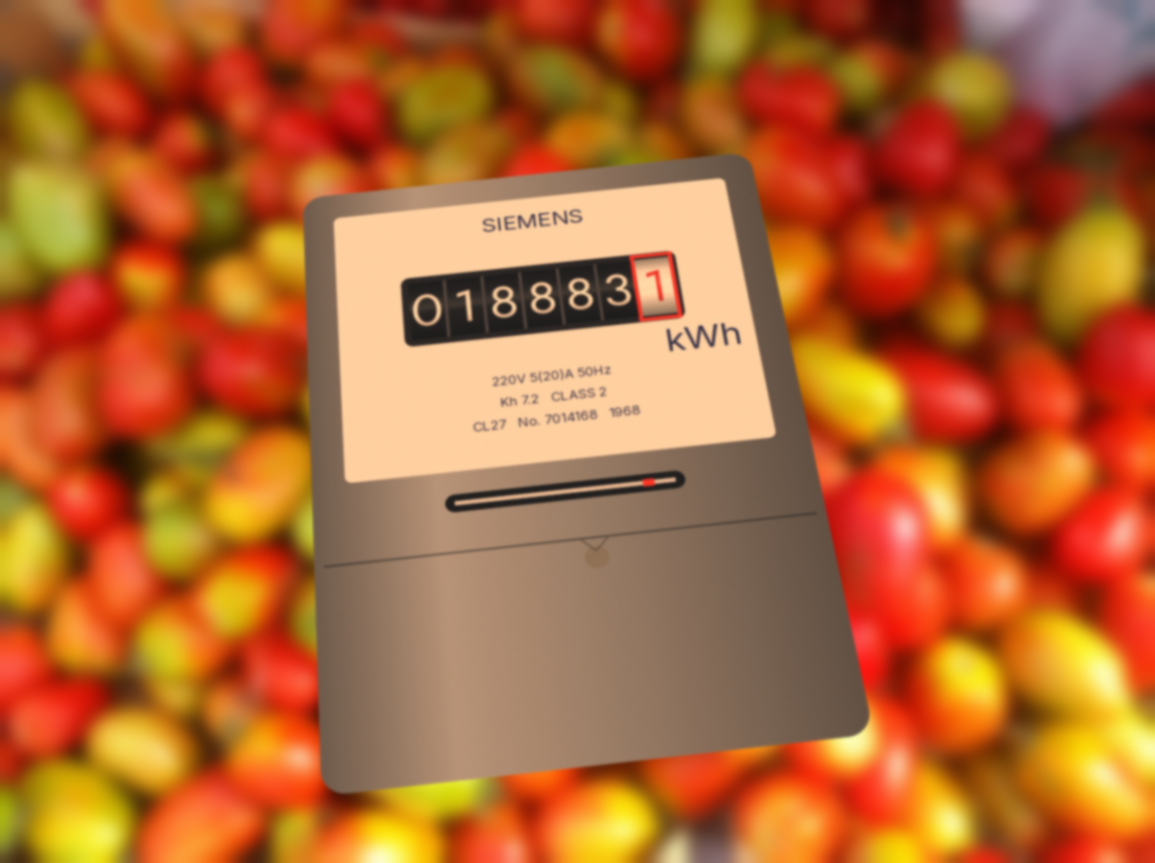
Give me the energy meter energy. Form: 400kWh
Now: 18883.1kWh
